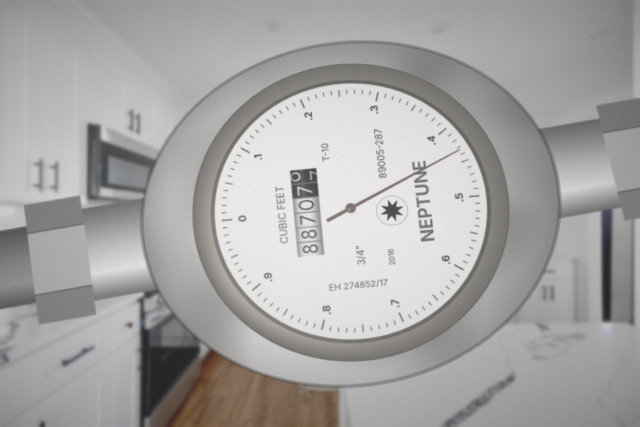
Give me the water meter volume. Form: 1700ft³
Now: 887076.43ft³
